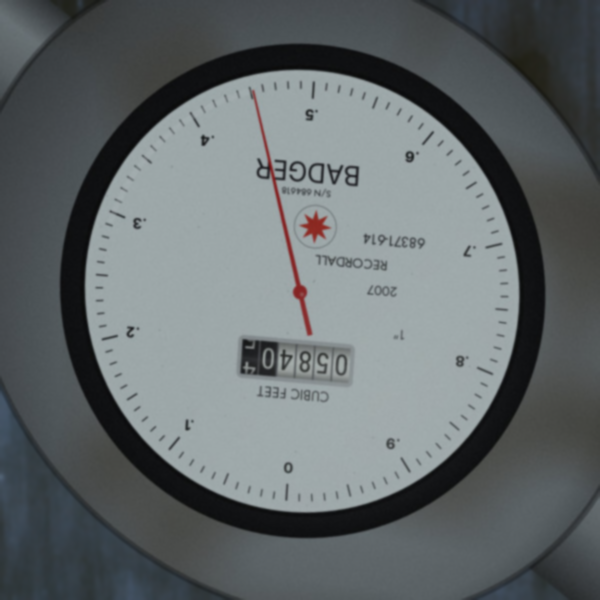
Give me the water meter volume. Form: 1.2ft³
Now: 58404.45ft³
